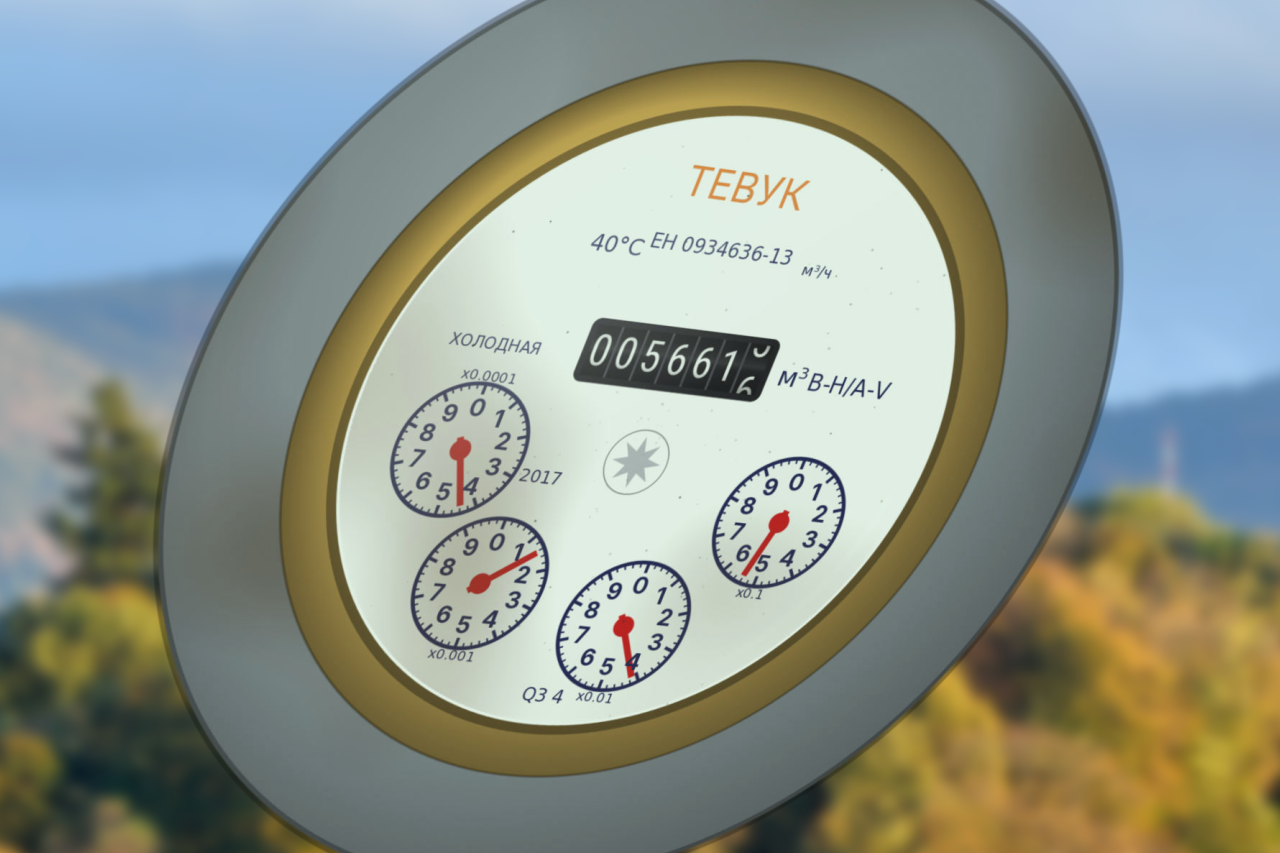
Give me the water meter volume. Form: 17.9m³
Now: 56615.5414m³
